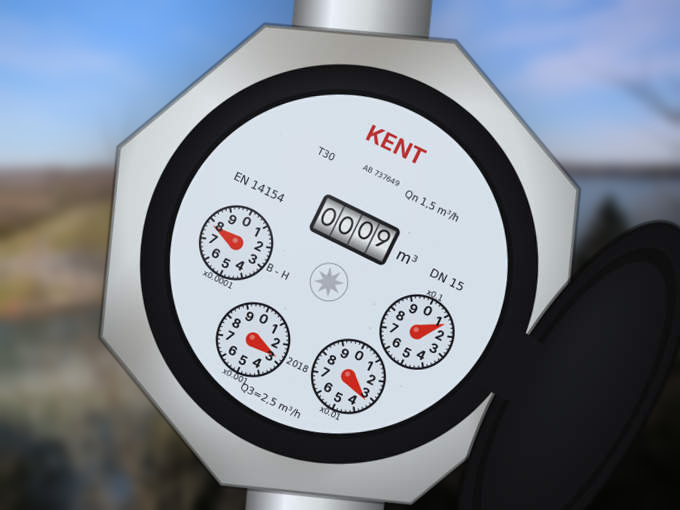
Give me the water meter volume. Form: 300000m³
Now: 9.1327m³
